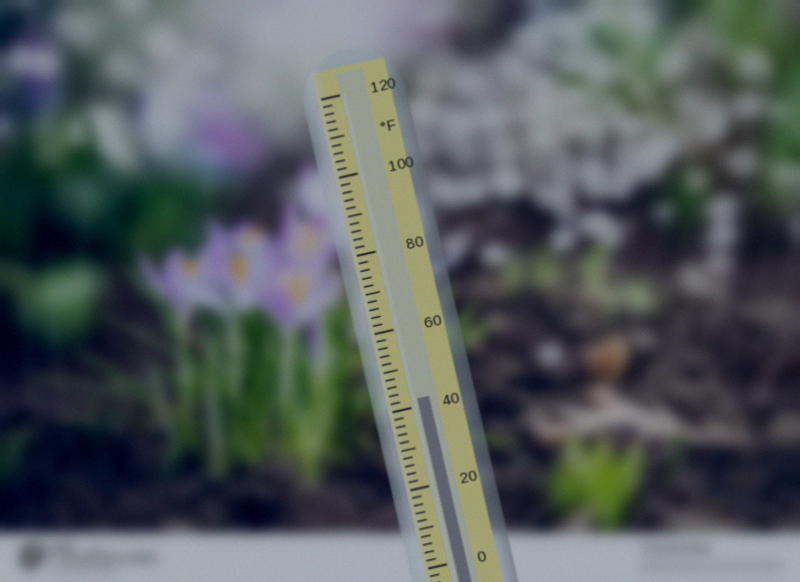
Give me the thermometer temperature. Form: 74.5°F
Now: 42°F
